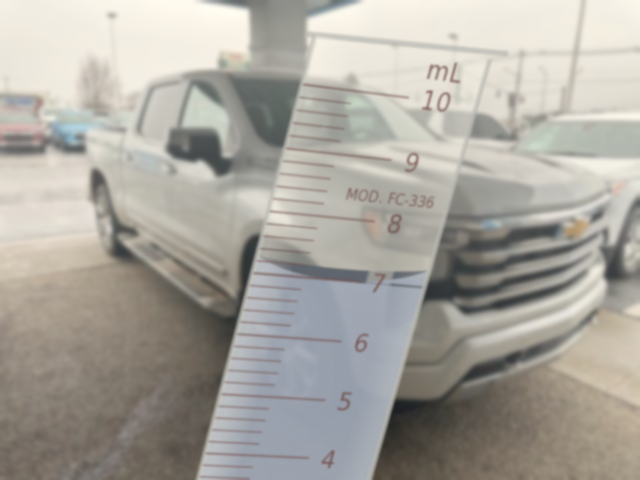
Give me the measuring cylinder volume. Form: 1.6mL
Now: 7mL
